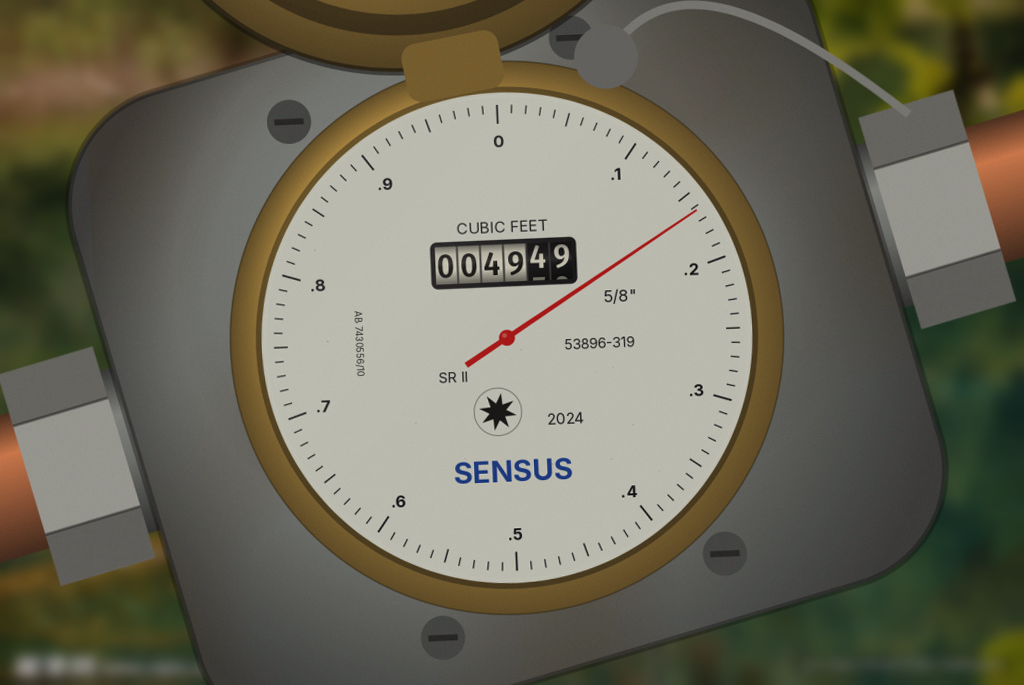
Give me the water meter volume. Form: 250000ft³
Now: 4949.16ft³
